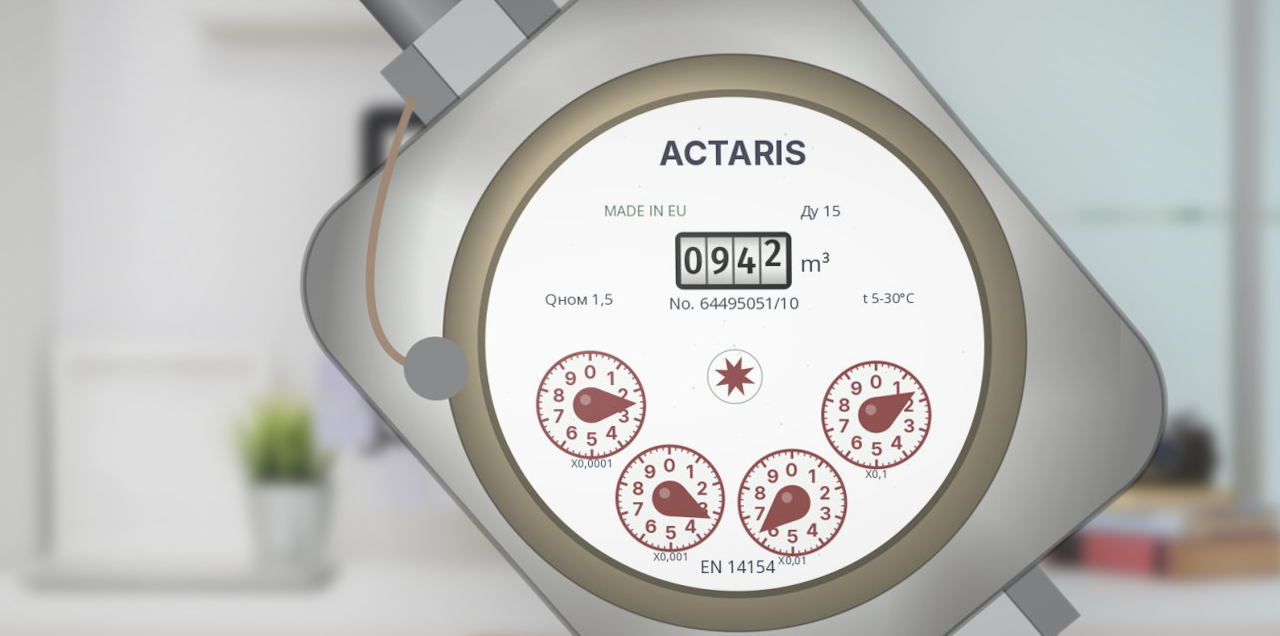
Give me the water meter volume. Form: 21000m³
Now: 942.1632m³
